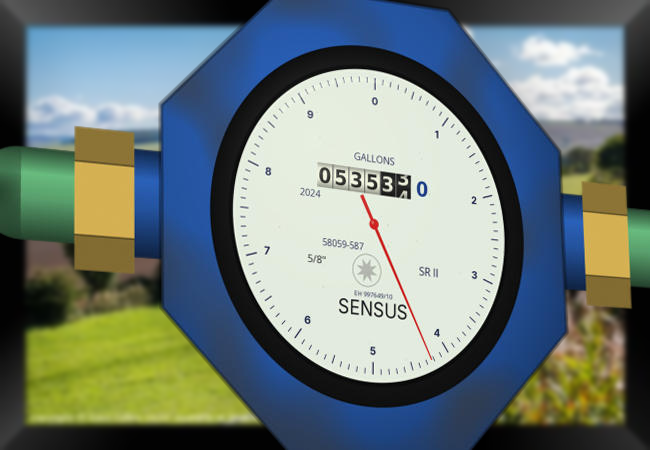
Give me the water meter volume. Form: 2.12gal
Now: 535334.2gal
